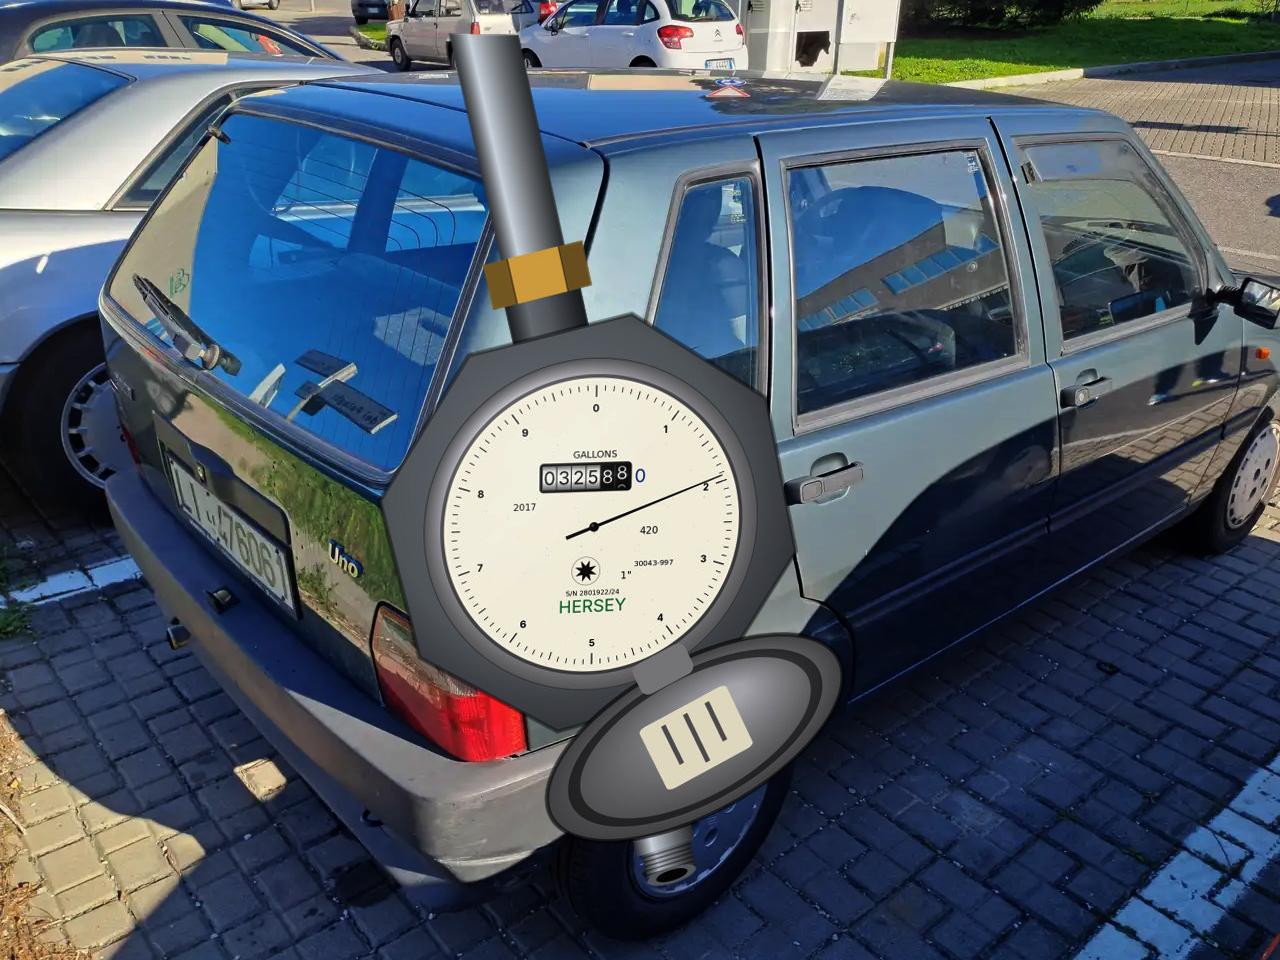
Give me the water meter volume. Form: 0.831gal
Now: 325881.9gal
